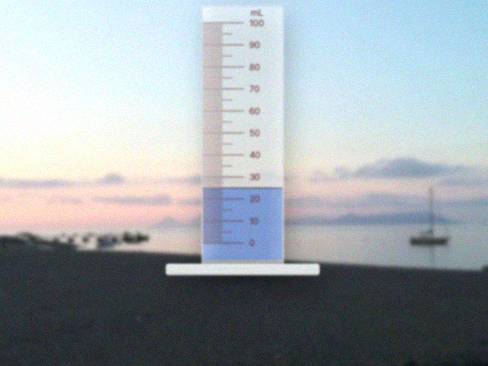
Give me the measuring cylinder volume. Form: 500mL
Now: 25mL
